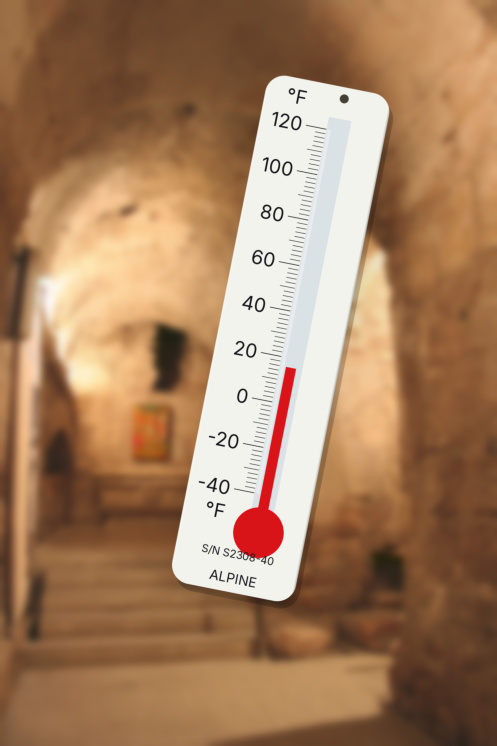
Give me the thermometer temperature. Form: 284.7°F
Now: 16°F
